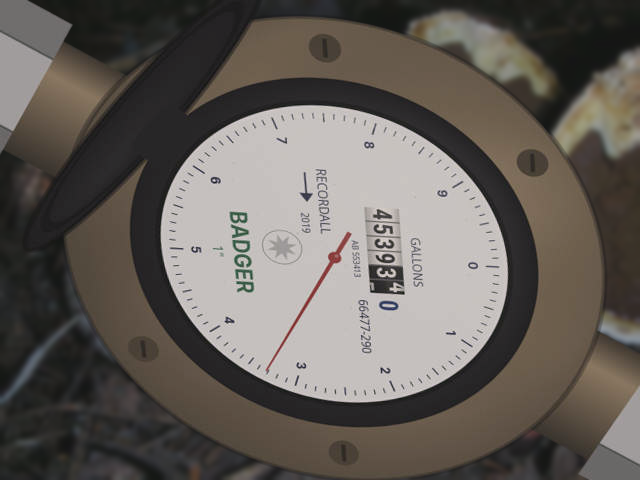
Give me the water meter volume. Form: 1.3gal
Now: 4539343.3gal
